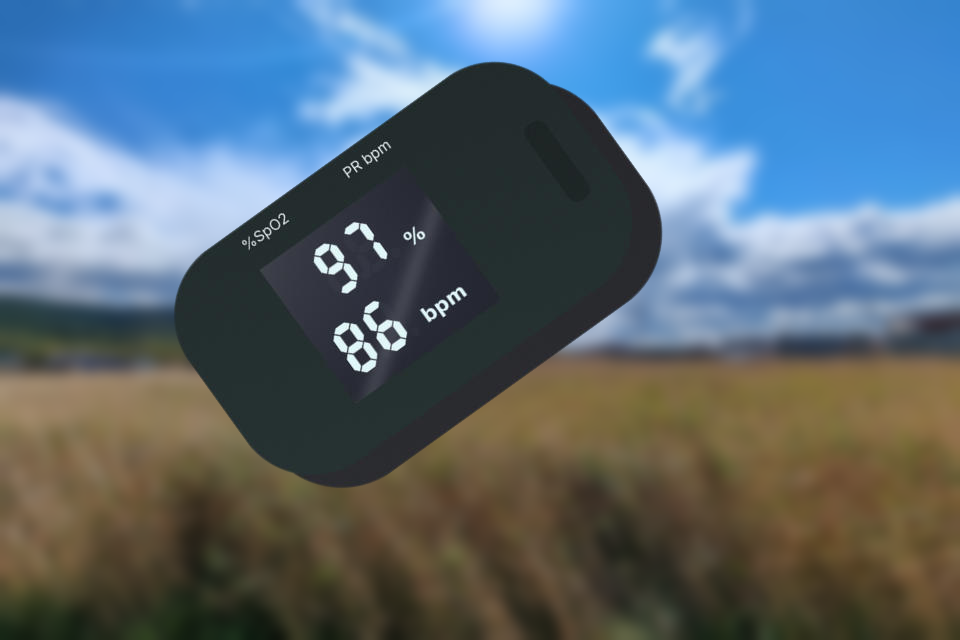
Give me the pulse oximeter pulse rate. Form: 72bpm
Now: 86bpm
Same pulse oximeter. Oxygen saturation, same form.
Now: 97%
